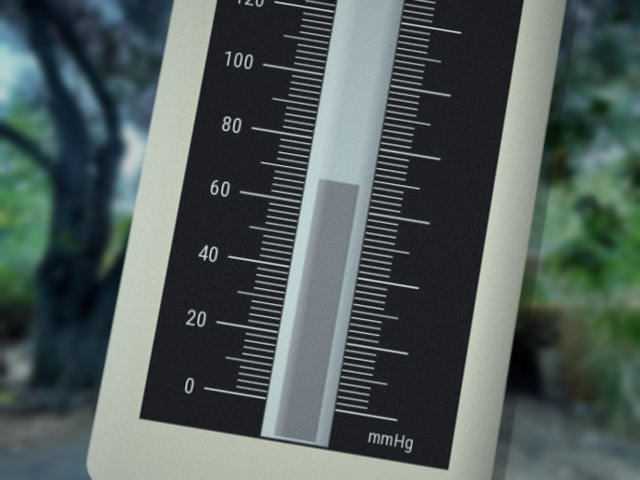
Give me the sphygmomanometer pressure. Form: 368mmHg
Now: 68mmHg
